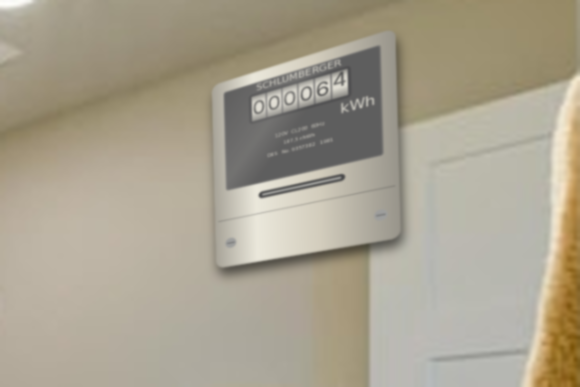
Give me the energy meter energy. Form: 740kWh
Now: 64kWh
